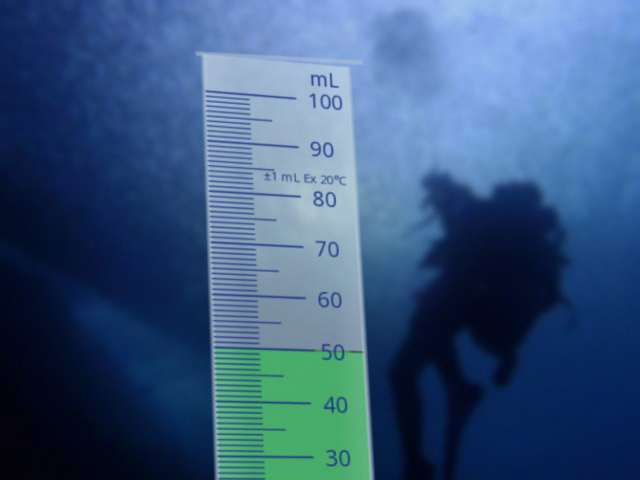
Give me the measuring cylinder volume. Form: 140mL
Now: 50mL
